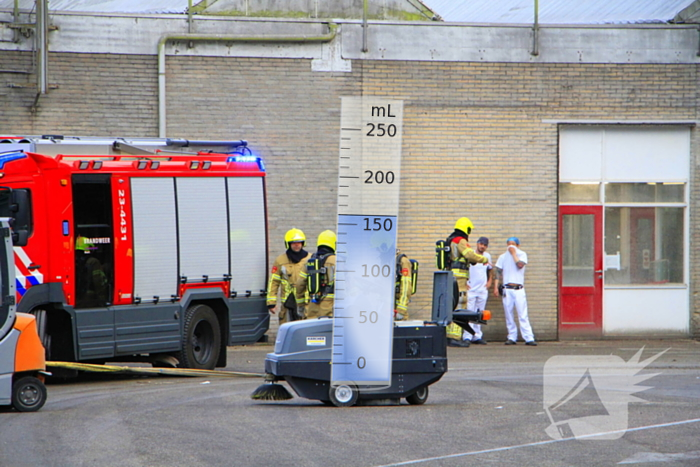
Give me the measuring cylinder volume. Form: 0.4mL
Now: 160mL
